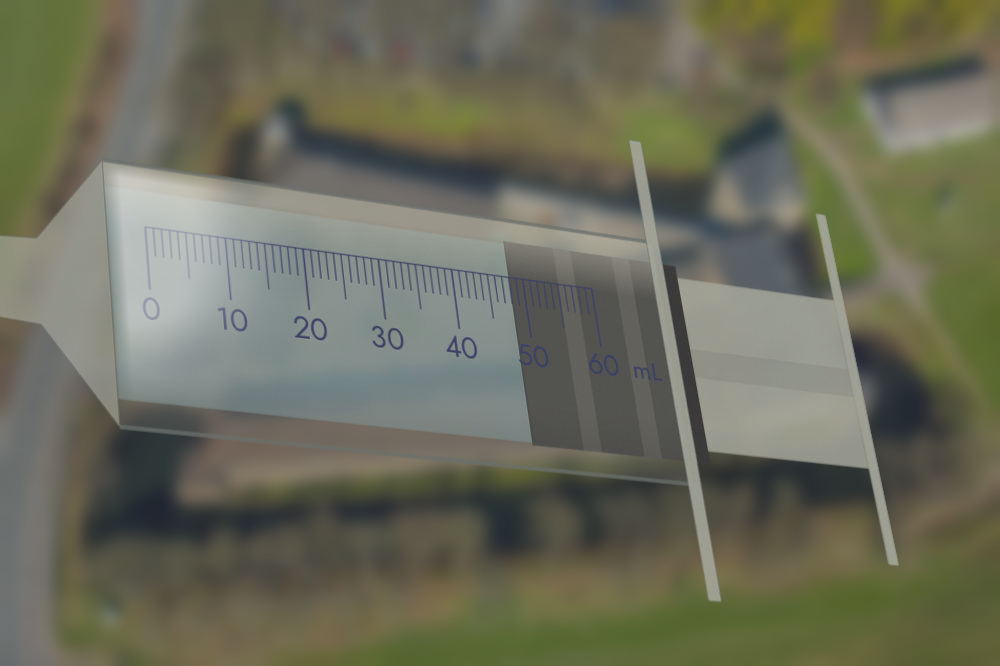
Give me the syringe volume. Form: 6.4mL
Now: 48mL
